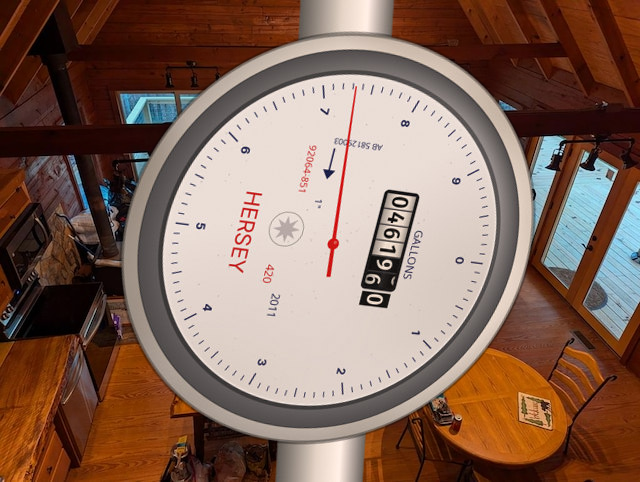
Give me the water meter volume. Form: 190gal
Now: 461957.3gal
